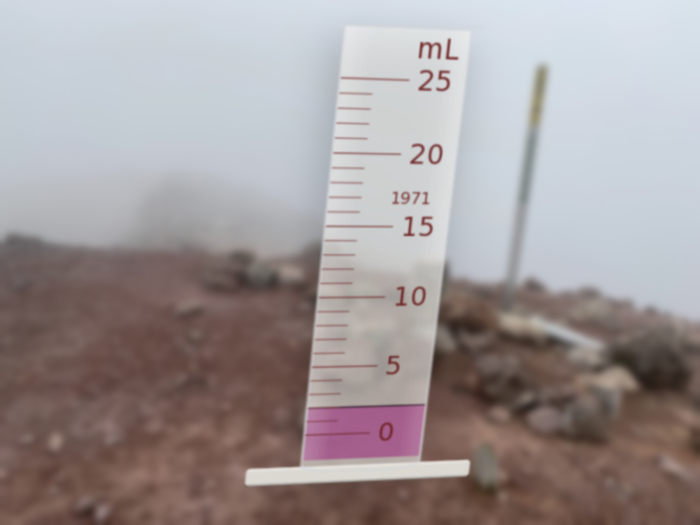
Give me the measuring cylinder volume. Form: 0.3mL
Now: 2mL
